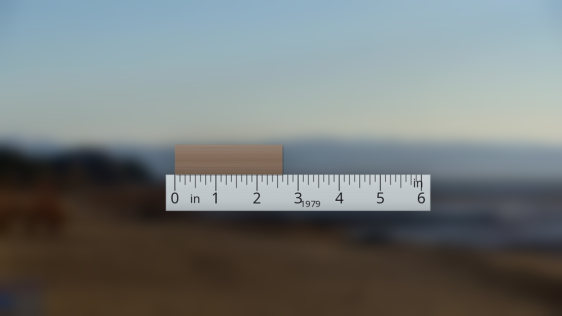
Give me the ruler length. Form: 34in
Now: 2.625in
